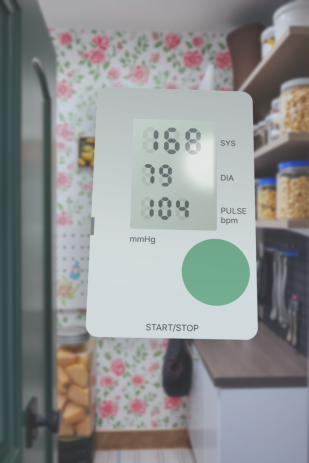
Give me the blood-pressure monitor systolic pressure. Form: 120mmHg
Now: 168mmHg
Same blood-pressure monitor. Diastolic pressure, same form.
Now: 79mmHg
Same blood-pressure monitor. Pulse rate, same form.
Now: 104bpm
